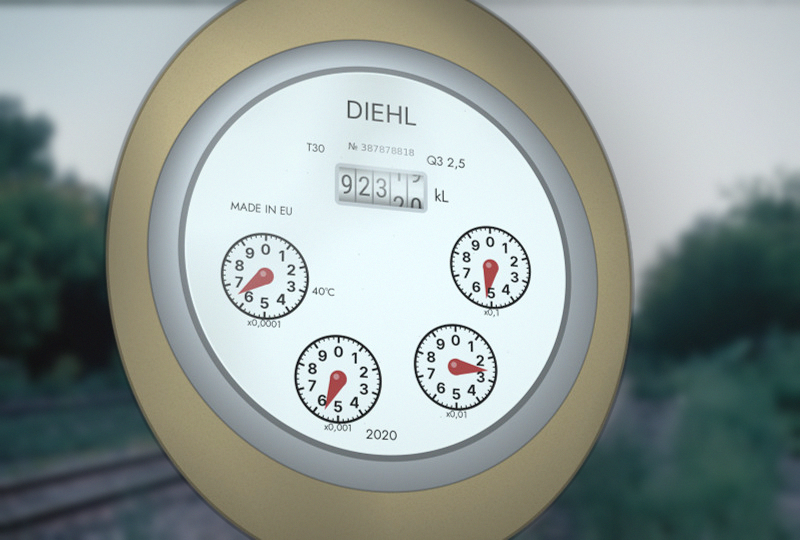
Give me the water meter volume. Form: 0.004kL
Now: 92319.5256kL
